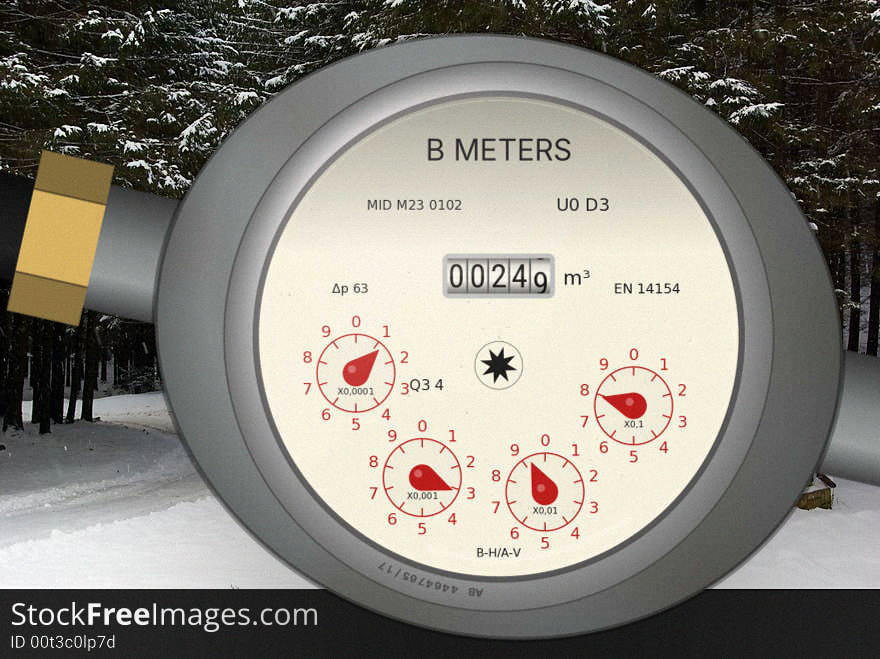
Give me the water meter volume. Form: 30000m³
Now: 248.7931m³
